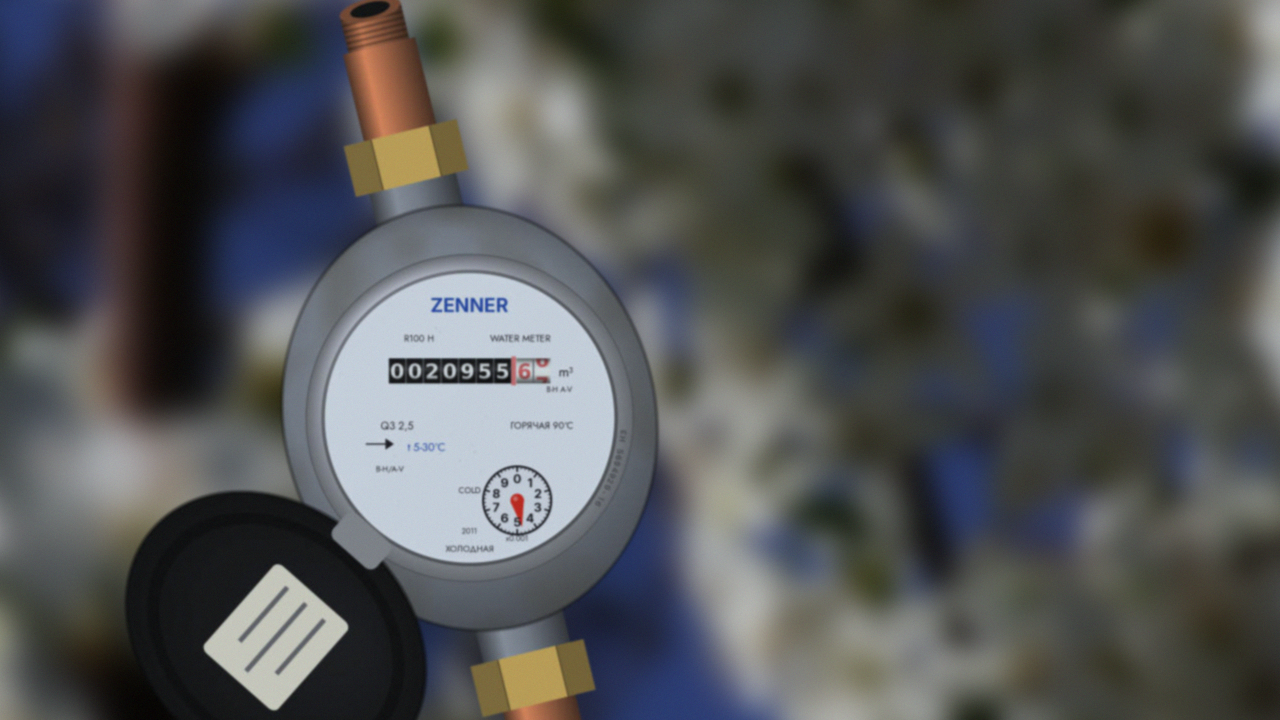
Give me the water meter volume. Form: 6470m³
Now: 20955.664m³
